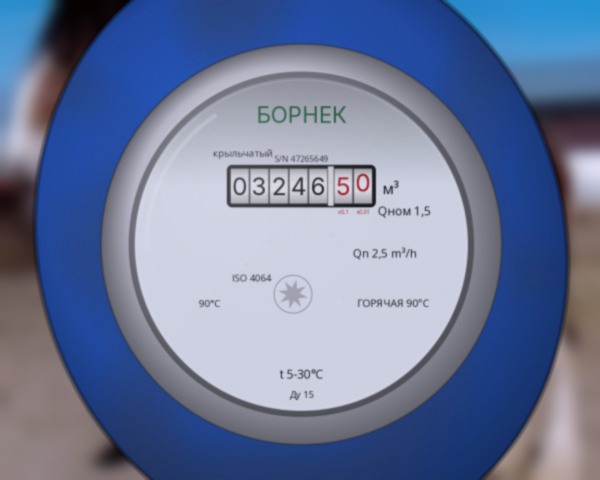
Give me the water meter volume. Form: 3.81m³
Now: 3246.50m³
